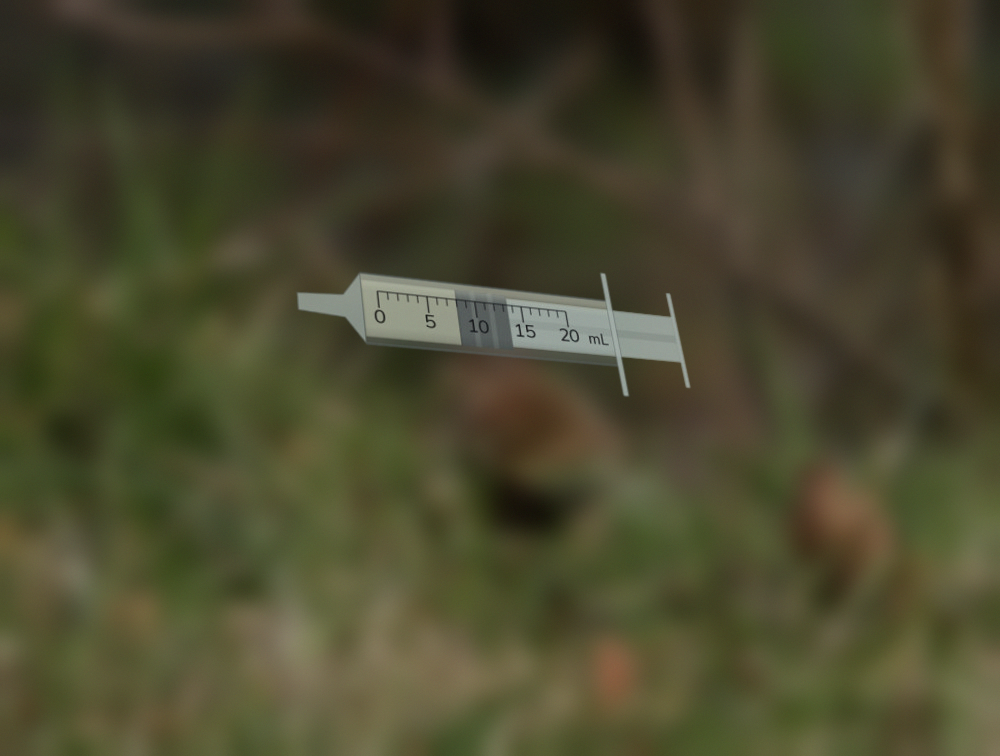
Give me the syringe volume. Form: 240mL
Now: 8mL
